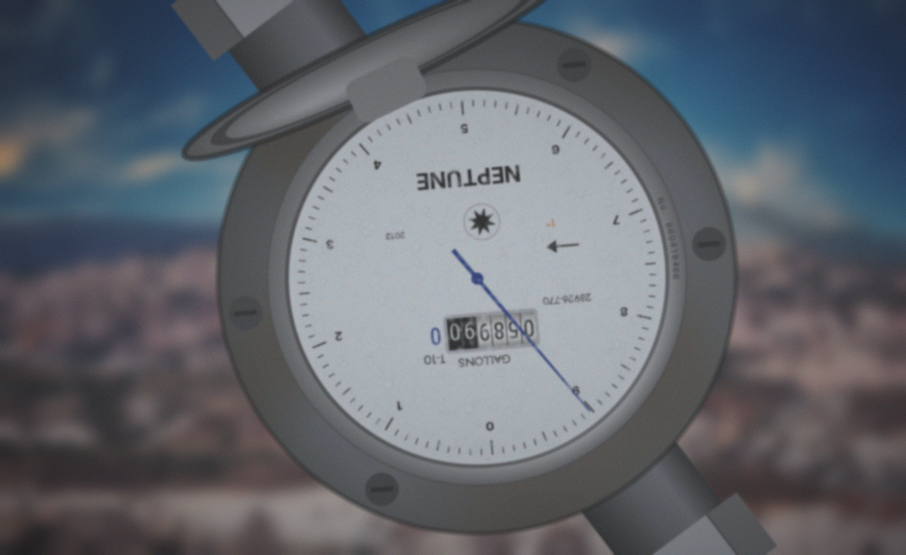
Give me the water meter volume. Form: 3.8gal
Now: 589899.0gal
